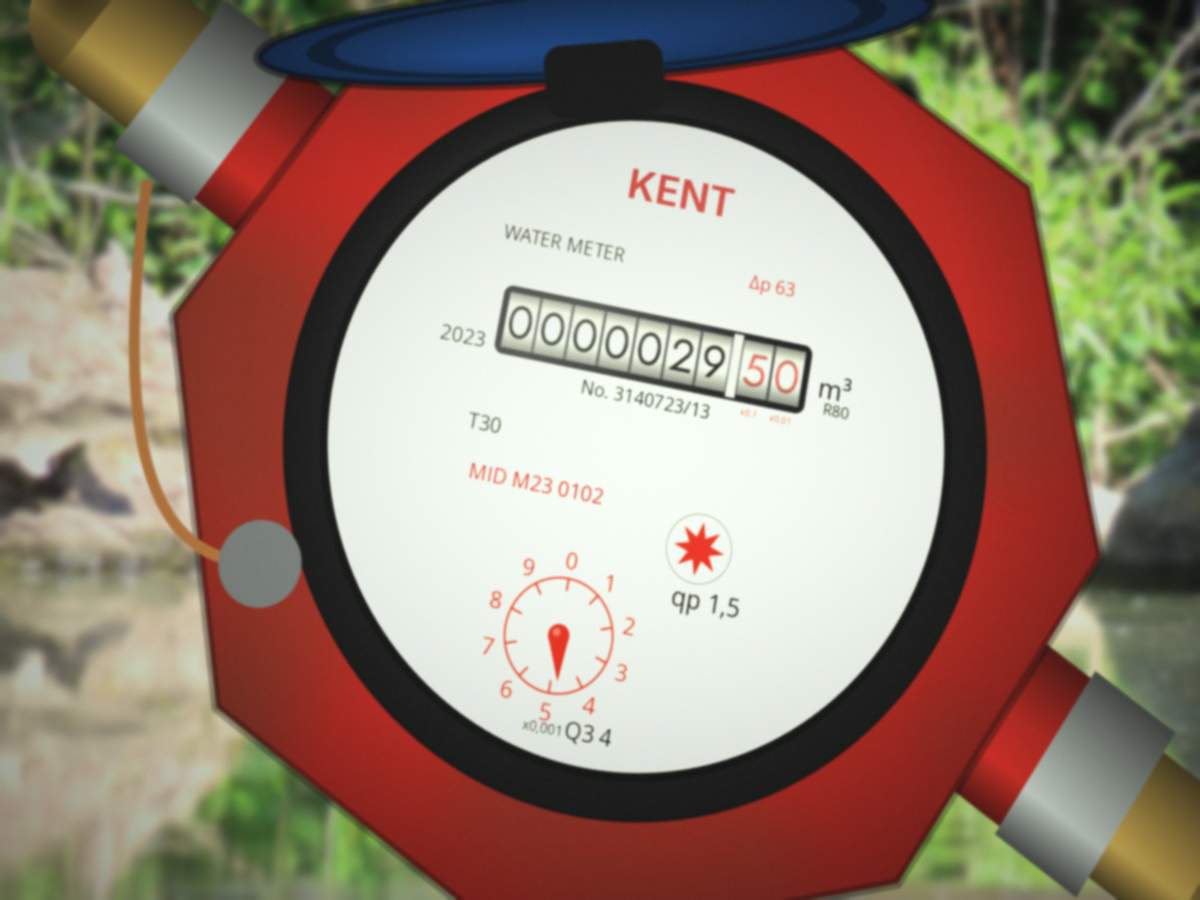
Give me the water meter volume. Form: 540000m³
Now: 29.504m³
